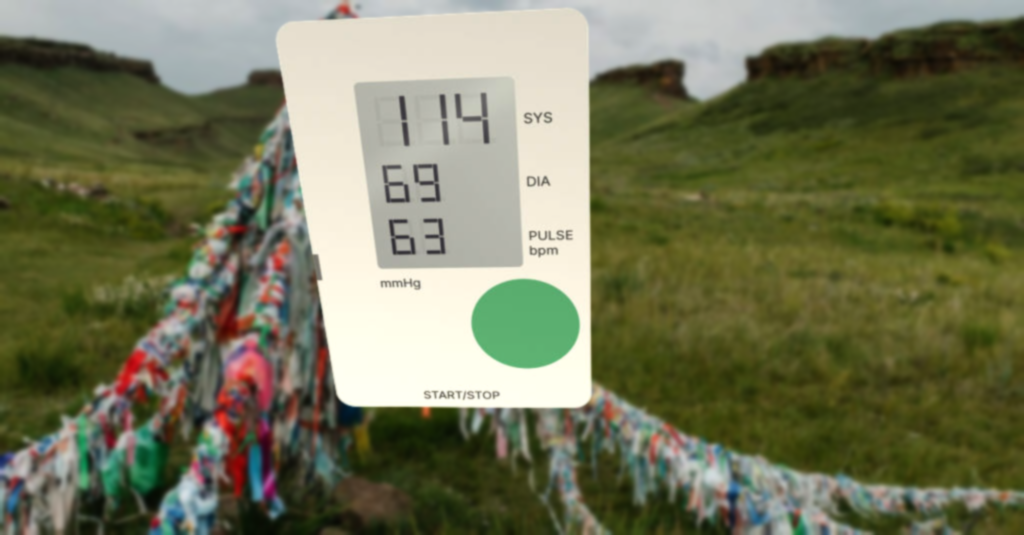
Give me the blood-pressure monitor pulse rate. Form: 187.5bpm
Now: 63bpm
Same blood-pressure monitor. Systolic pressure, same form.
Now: 114mmHg
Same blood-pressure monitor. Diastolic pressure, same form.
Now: 69mmHg
